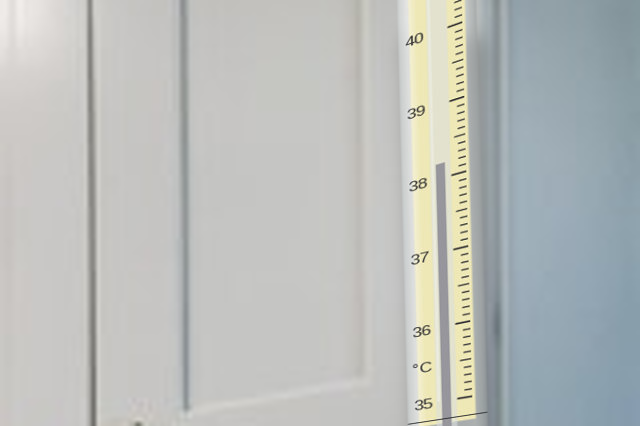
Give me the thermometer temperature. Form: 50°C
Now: 38.2°C
